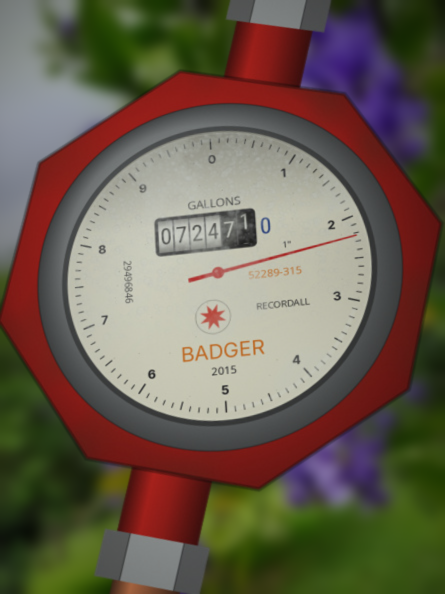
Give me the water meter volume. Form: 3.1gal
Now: 724712.2gal
